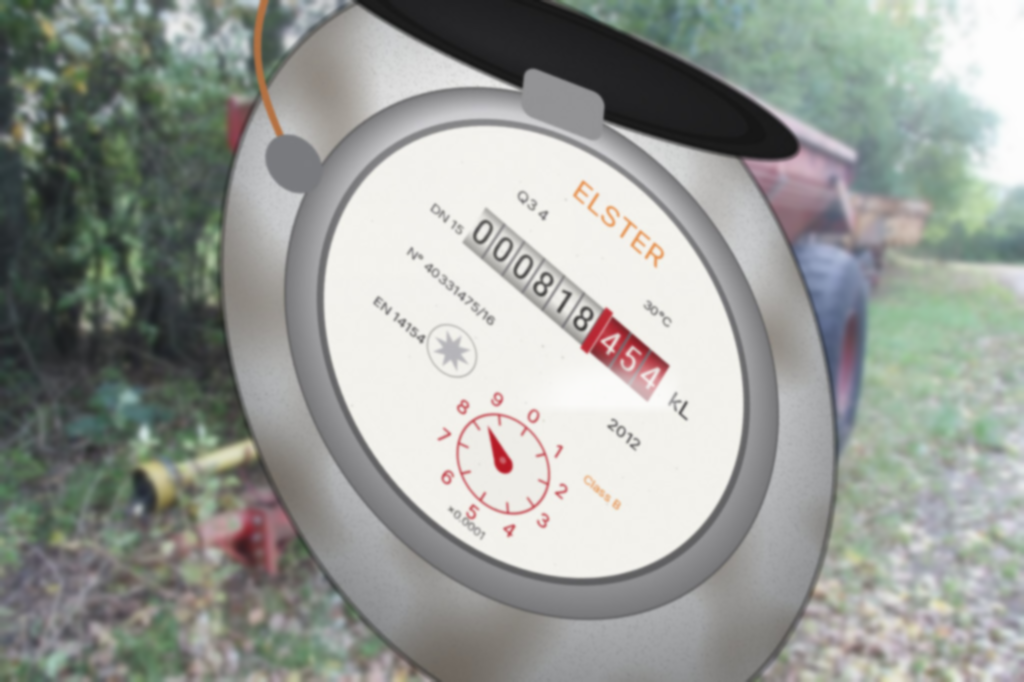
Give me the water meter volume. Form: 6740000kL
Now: 818.4548kL
